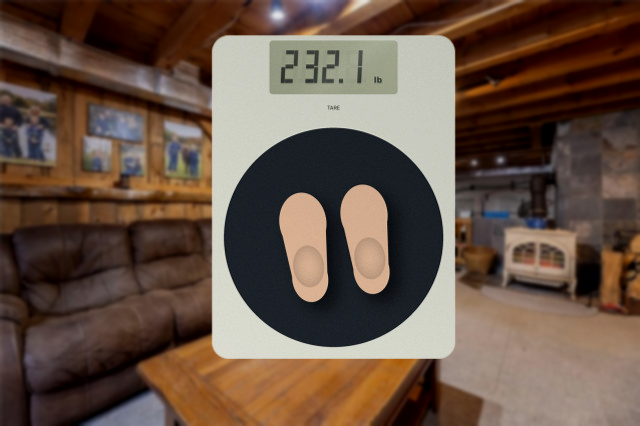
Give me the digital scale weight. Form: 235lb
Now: 232.1lb
